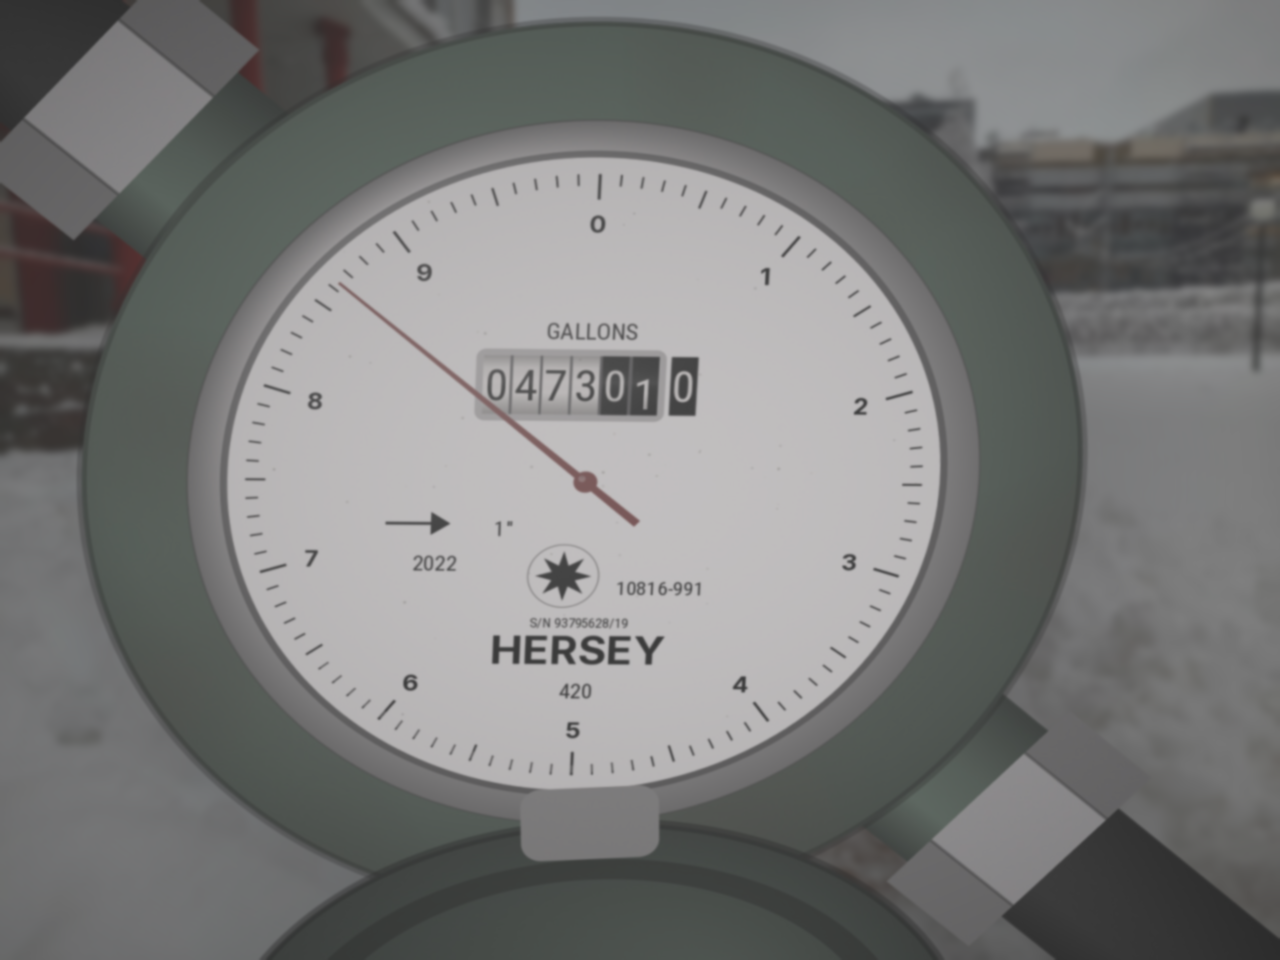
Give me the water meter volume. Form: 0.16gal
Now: 473008.6gal
